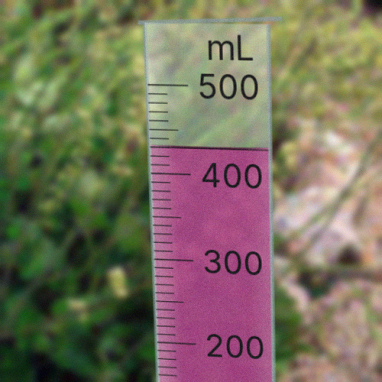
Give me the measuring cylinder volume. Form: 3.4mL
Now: 430mL
